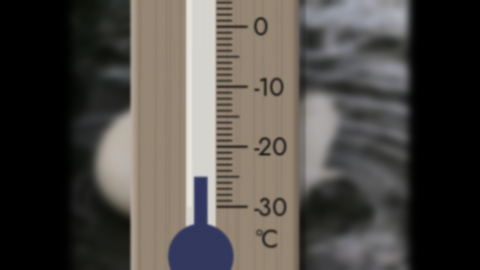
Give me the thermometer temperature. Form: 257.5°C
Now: -25°C
